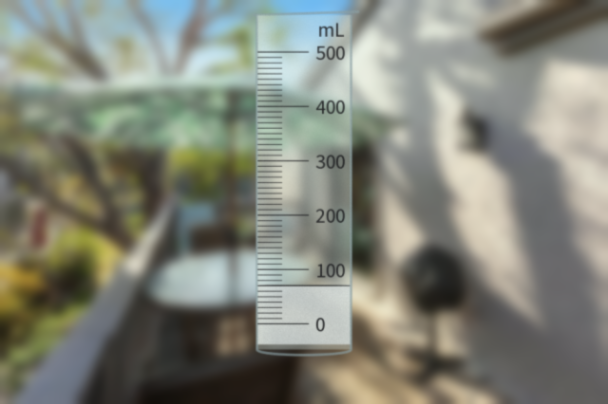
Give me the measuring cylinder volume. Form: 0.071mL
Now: 70mL
